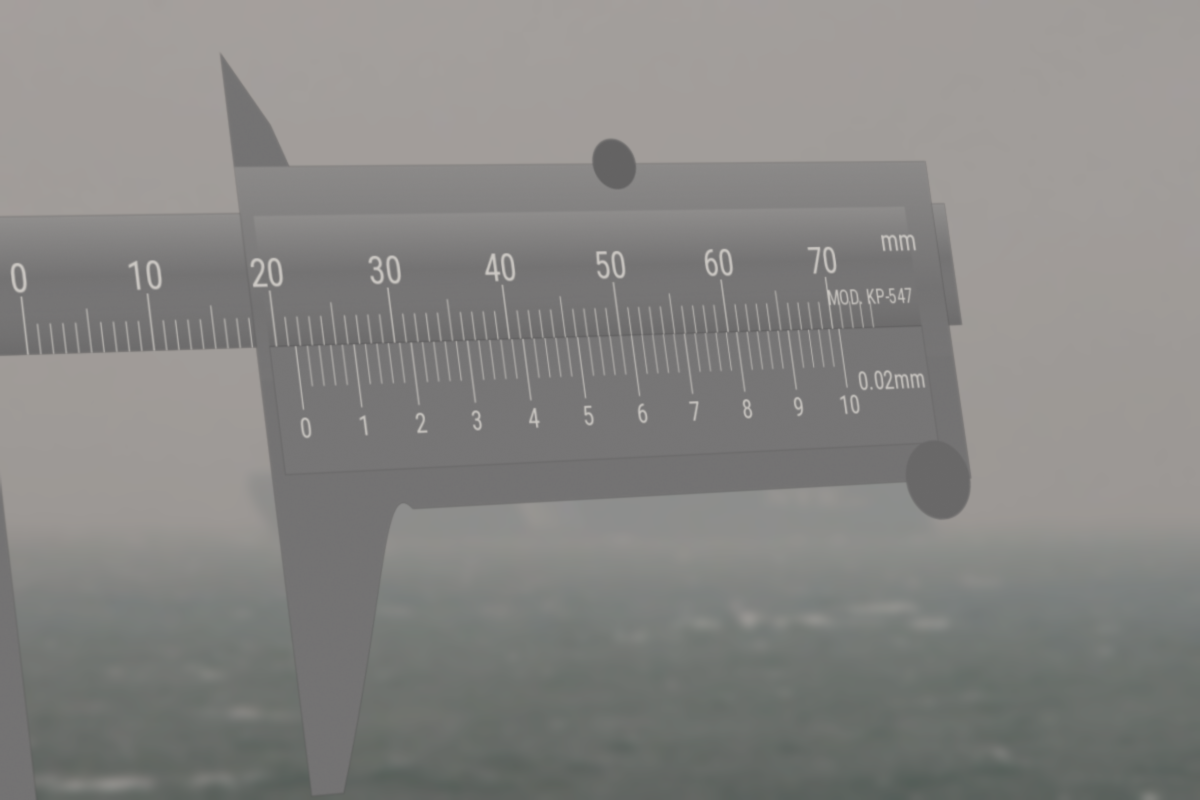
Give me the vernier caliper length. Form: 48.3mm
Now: 21.6mm
